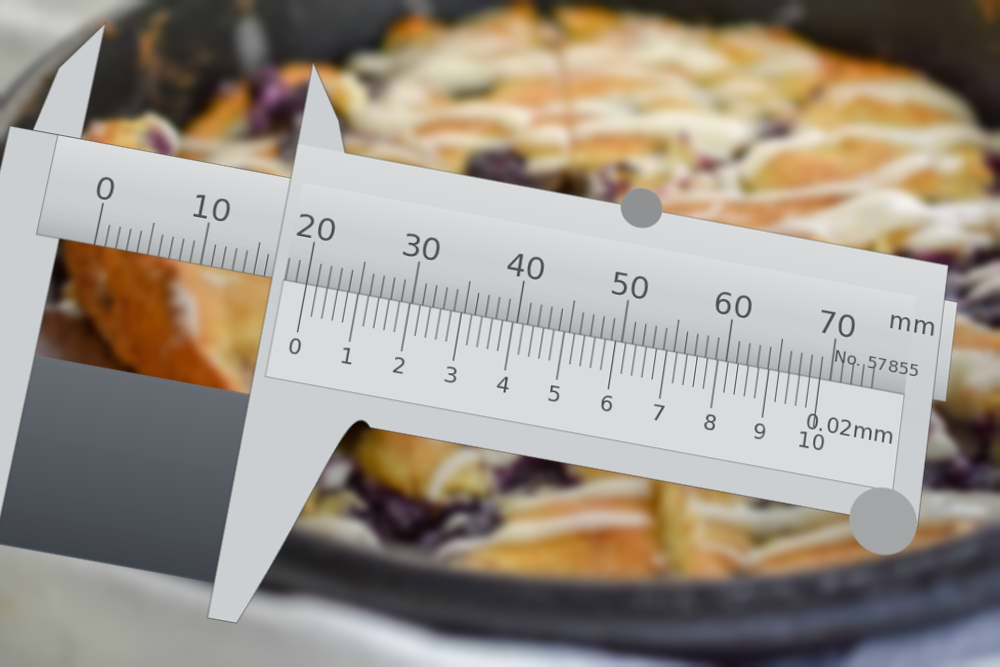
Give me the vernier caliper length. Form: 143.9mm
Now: 20.0mm
